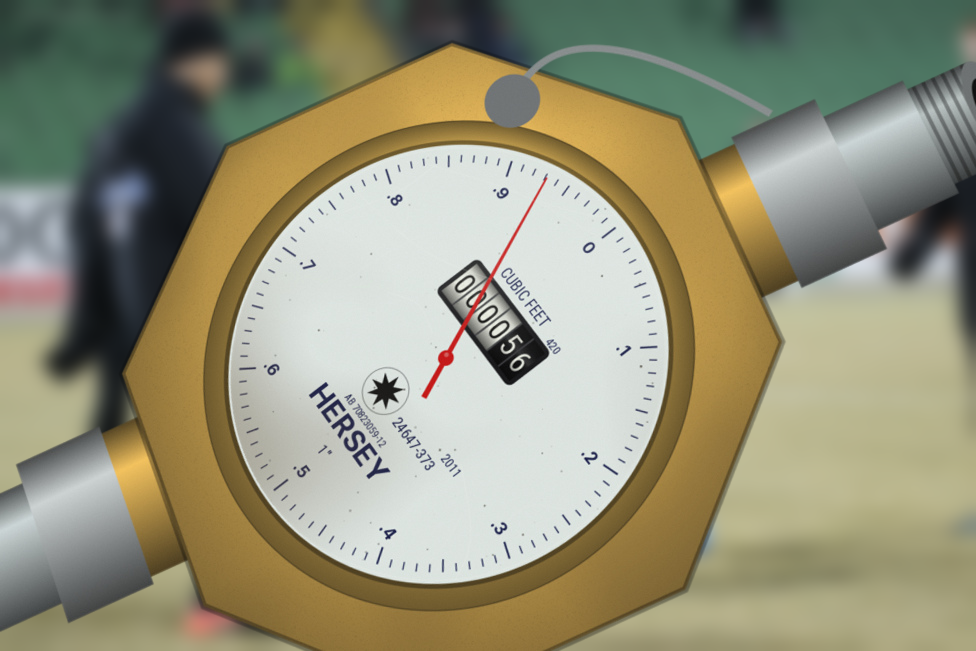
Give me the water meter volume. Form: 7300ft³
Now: 55.93ft³
